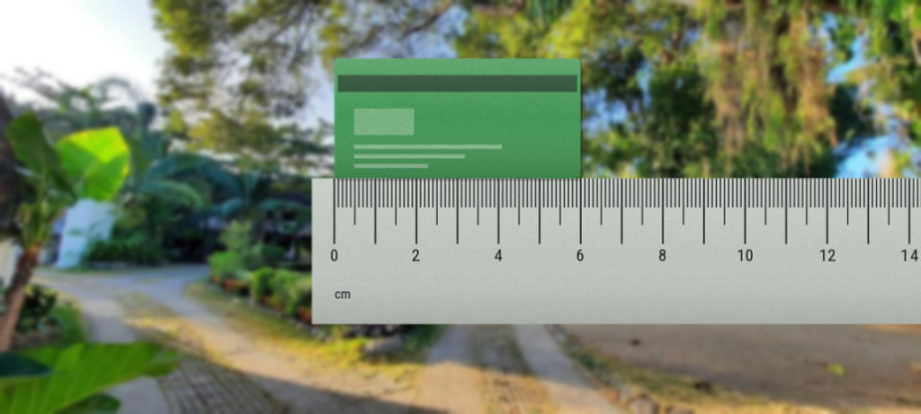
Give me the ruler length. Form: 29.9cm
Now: 6cm
